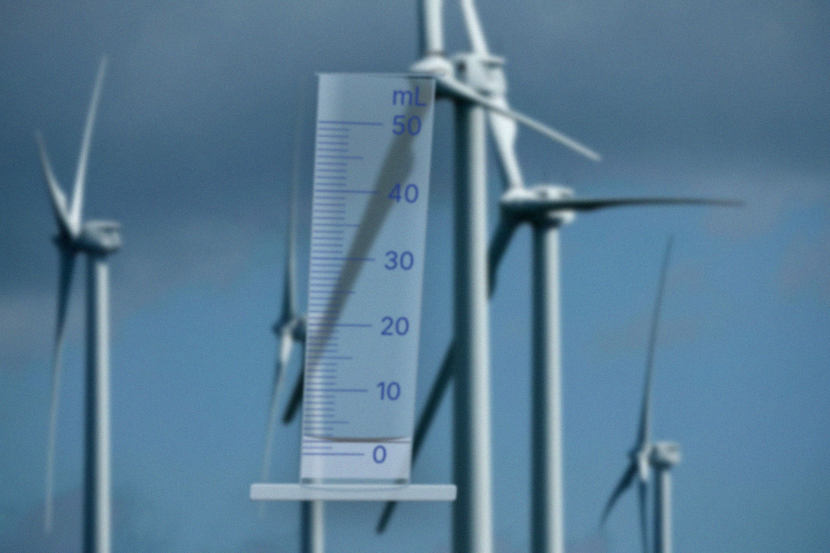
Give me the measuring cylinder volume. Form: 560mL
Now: 2mL
